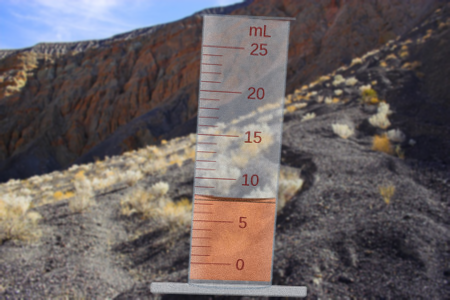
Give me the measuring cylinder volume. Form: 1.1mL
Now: 7.5mL
